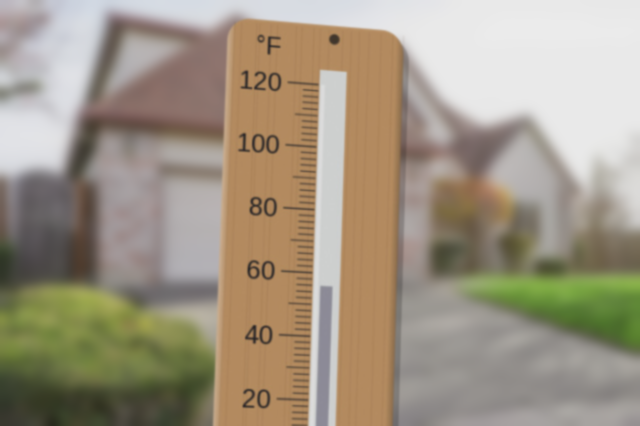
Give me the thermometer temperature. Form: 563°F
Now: 56°F
